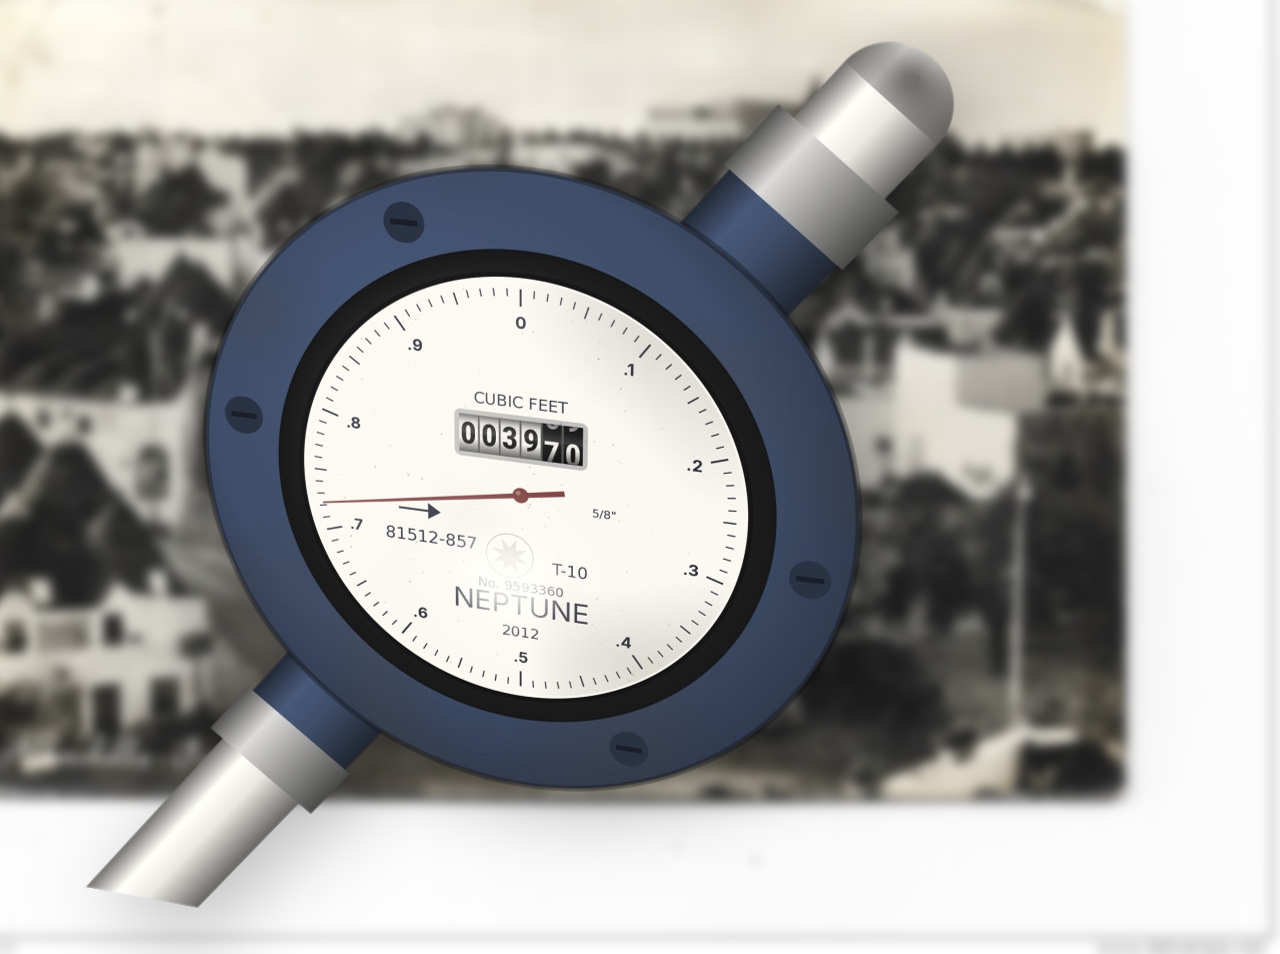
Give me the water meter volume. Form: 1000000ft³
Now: 3969.72ft³
